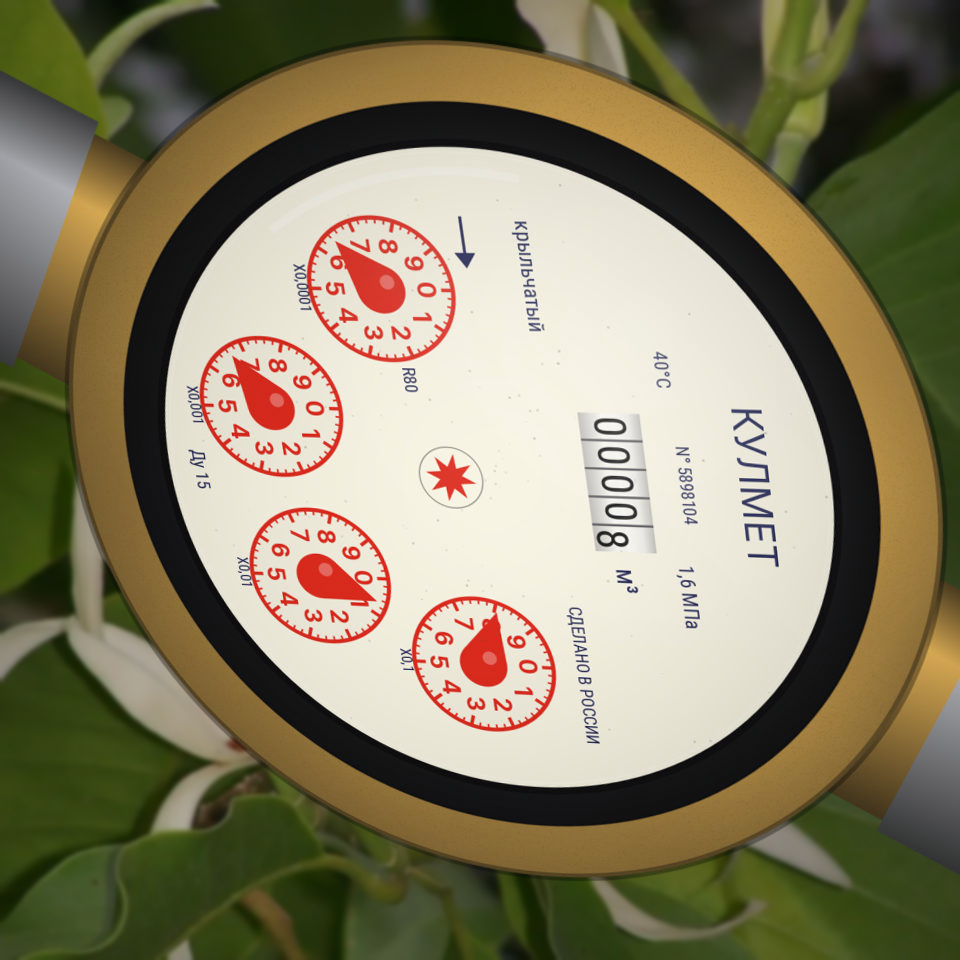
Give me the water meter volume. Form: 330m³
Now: 7.8066m³
